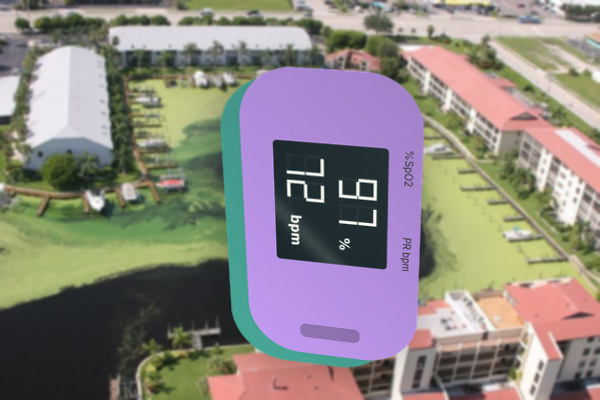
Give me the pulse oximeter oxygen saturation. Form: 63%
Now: 97%
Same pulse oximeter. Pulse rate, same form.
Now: 72bpm
